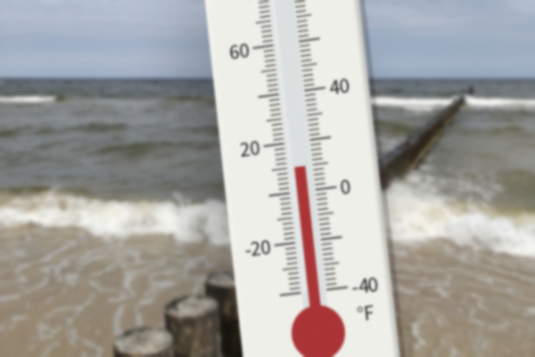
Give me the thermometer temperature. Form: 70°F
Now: 10°F
